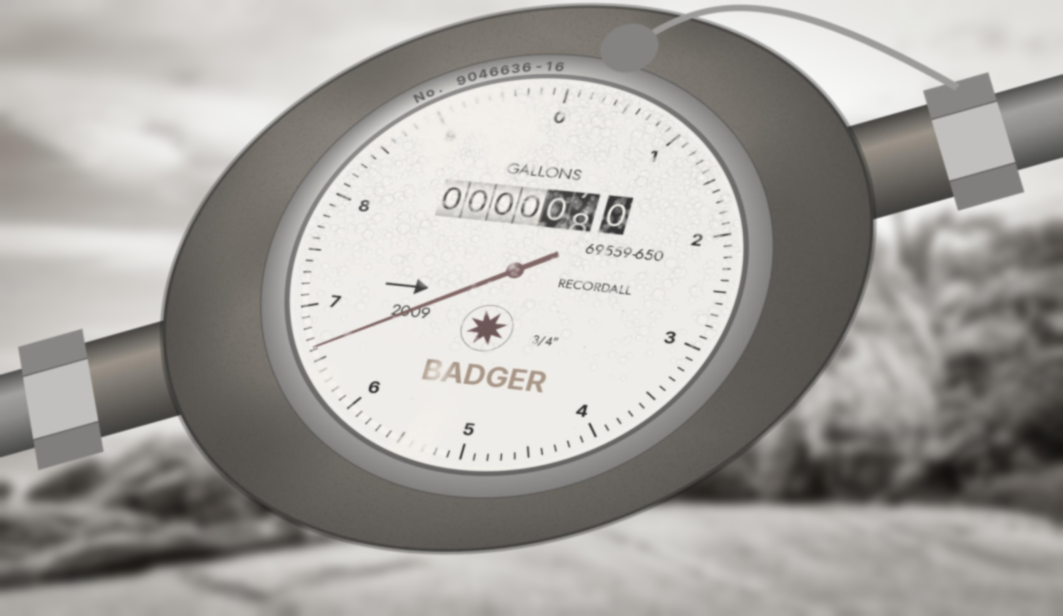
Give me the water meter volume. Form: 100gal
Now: 76.6gal
